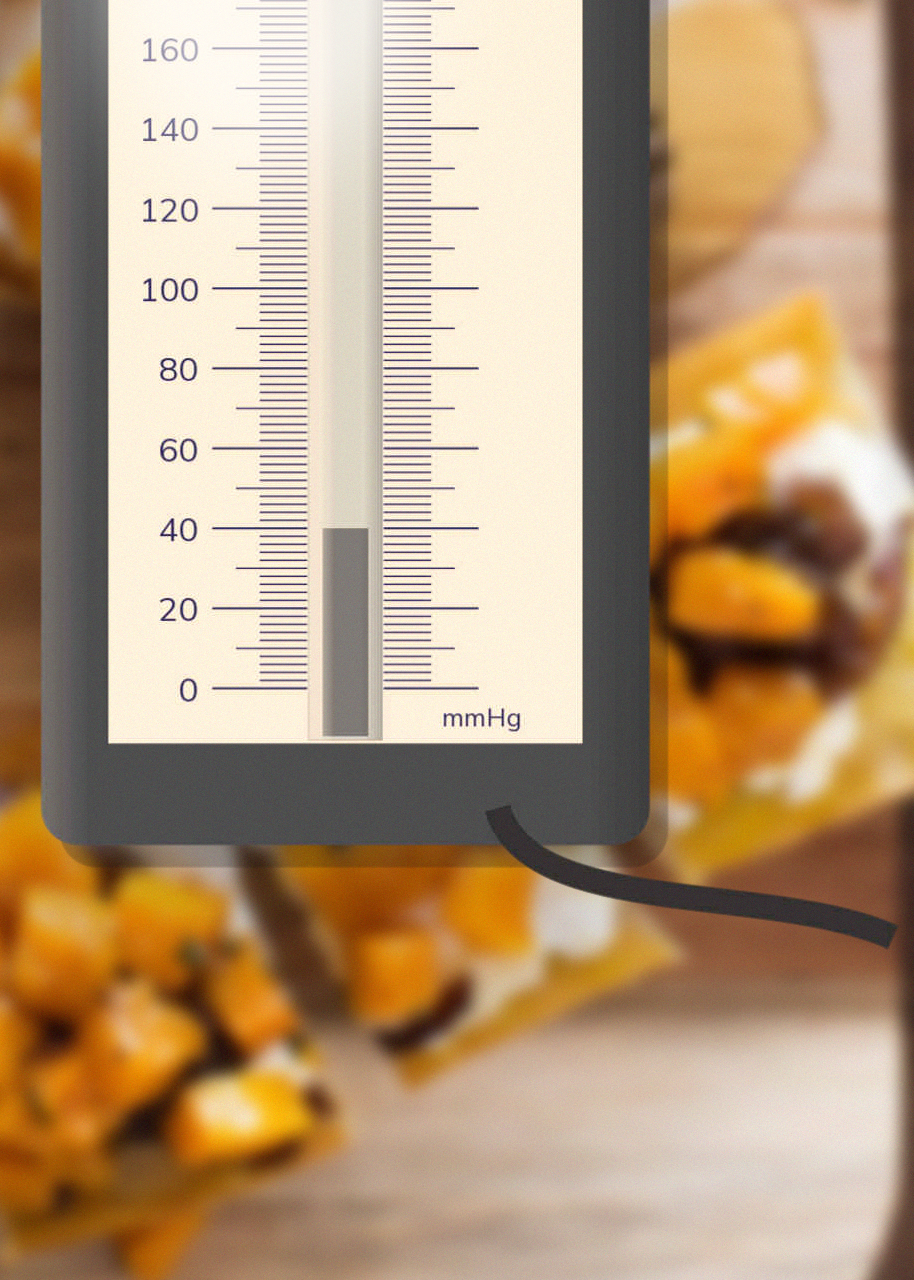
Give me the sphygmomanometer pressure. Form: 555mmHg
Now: 40mmHg
